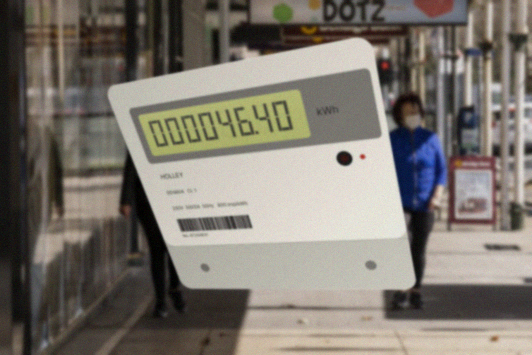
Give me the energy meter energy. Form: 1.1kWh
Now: 46.40kWh
